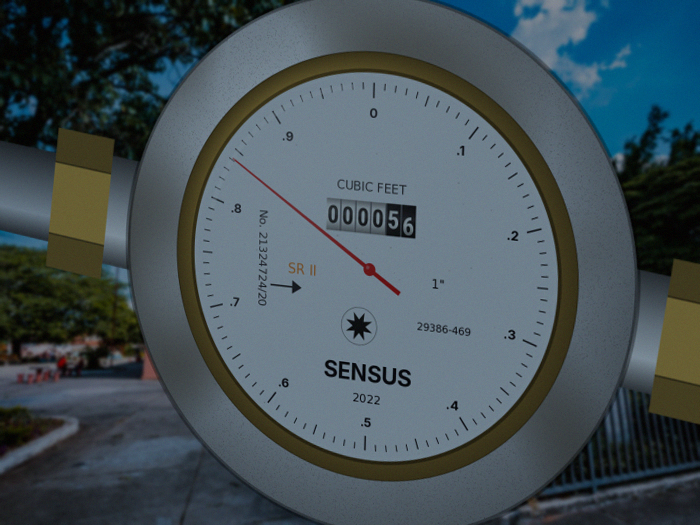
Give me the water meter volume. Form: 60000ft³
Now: 55.84ft³
